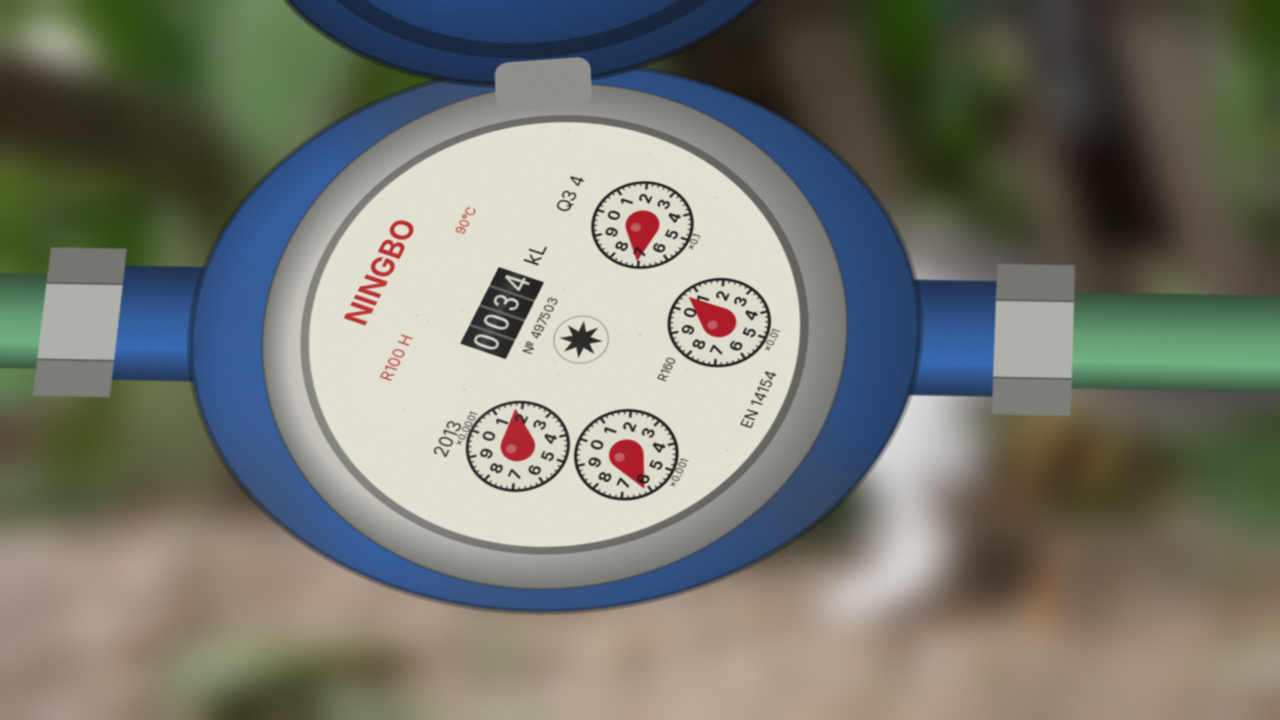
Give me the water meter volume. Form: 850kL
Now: 34.7061kL
